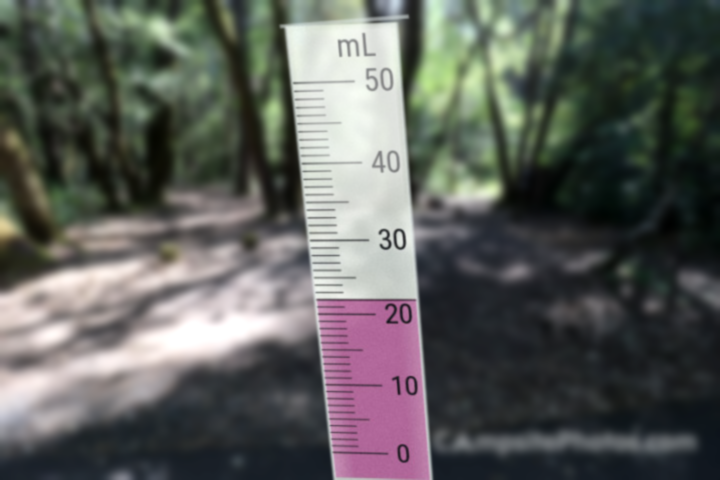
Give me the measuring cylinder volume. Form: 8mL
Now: 22mL
